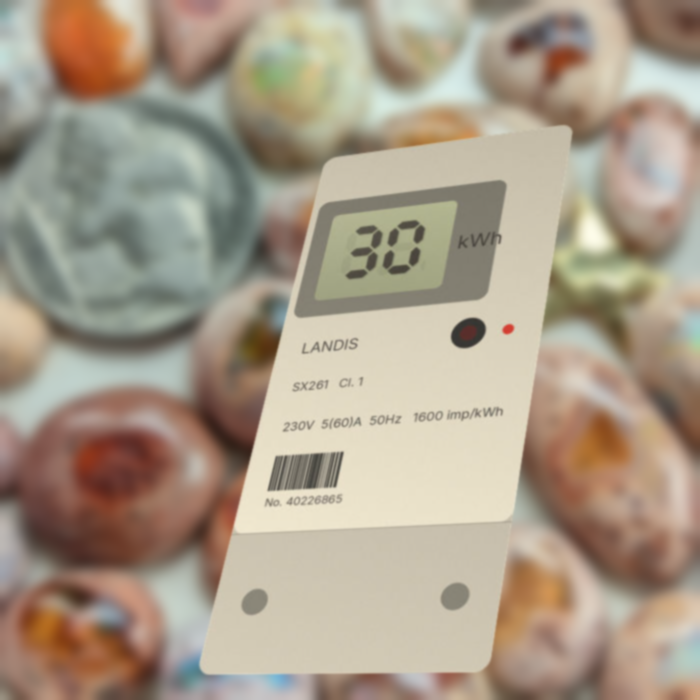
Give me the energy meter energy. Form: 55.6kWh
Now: 30kWh
